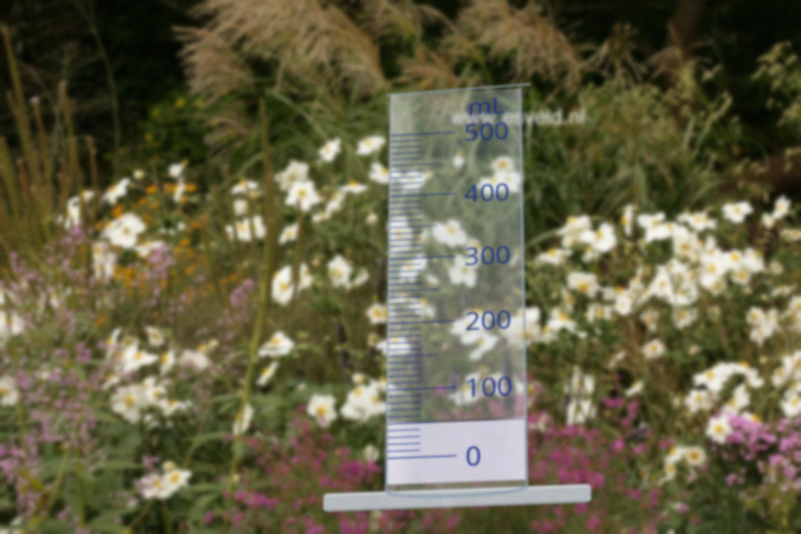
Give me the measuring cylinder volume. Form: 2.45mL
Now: 50mL
